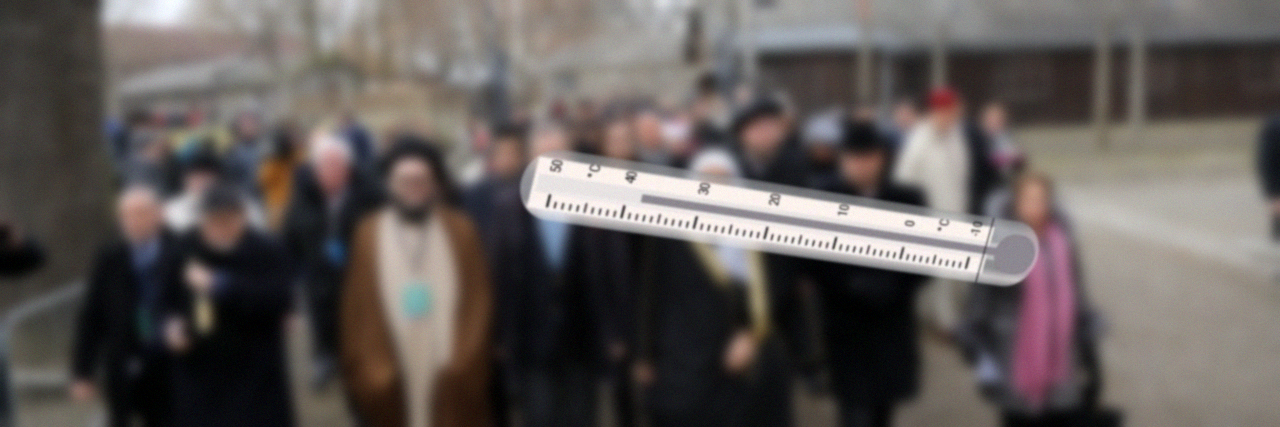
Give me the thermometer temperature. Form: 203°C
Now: 38°C
